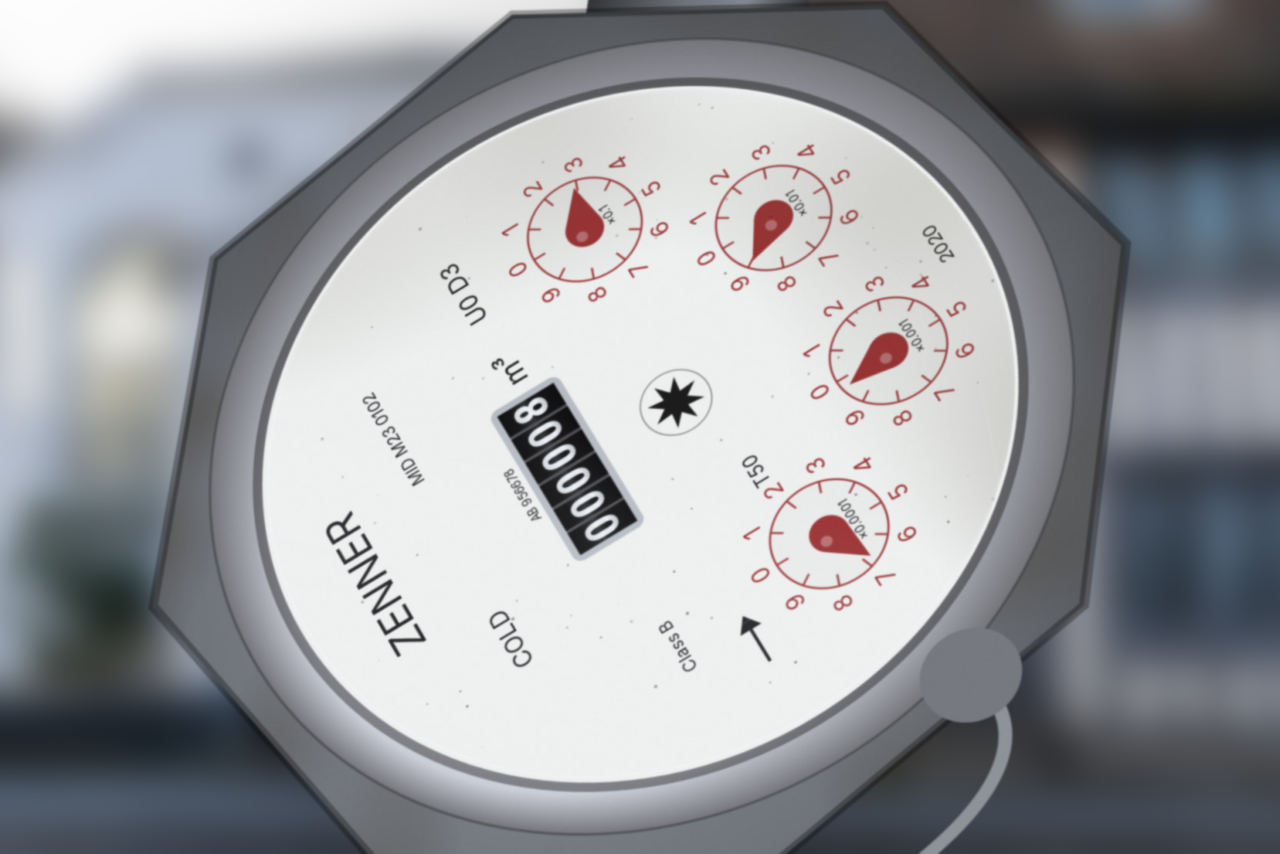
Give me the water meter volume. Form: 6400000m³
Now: 8.2896m³
